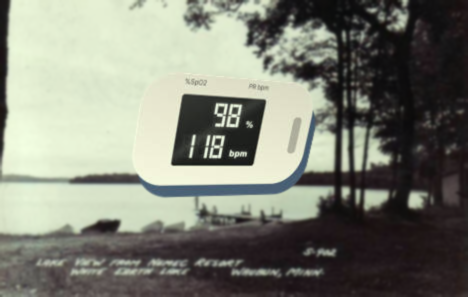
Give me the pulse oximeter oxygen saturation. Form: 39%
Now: 98%
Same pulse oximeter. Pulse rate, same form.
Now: 118bpm
